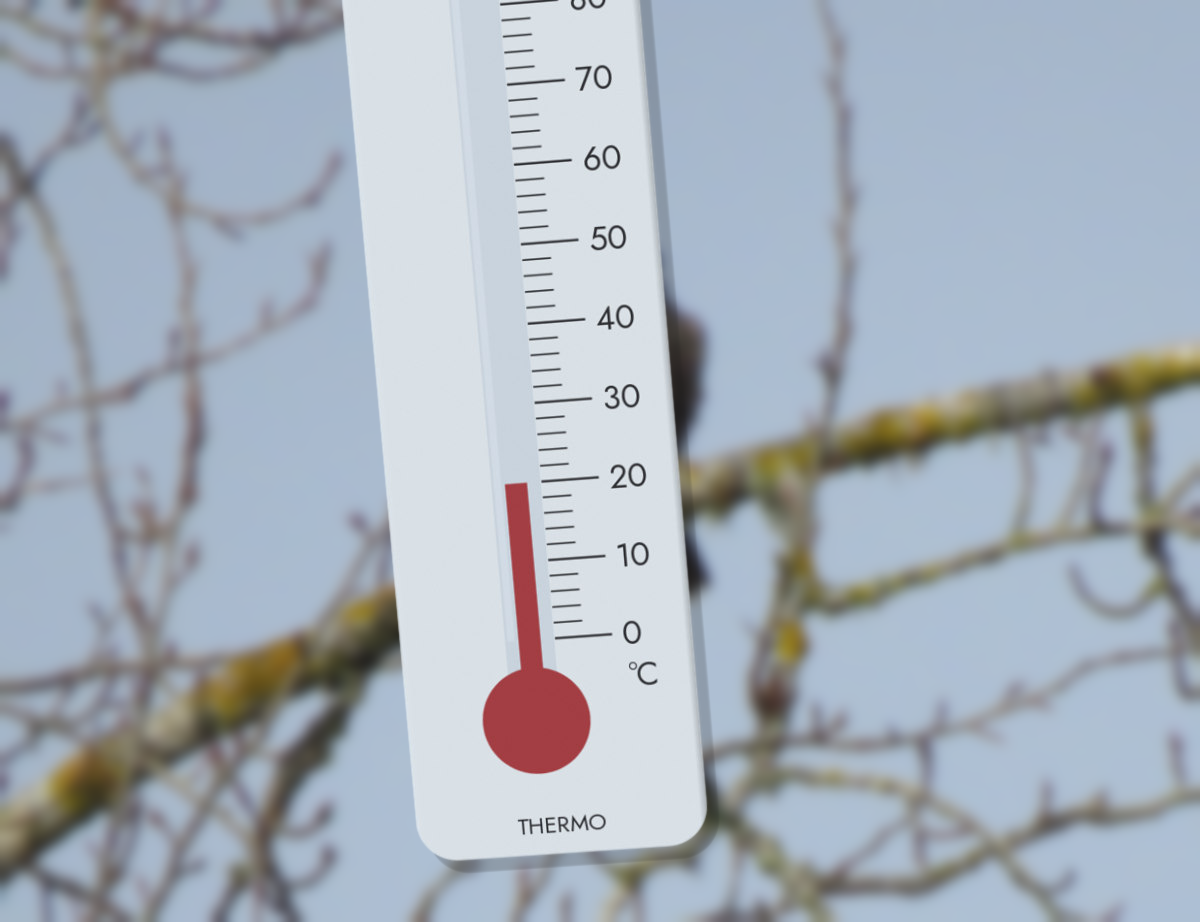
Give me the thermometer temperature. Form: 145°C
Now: 20°C
